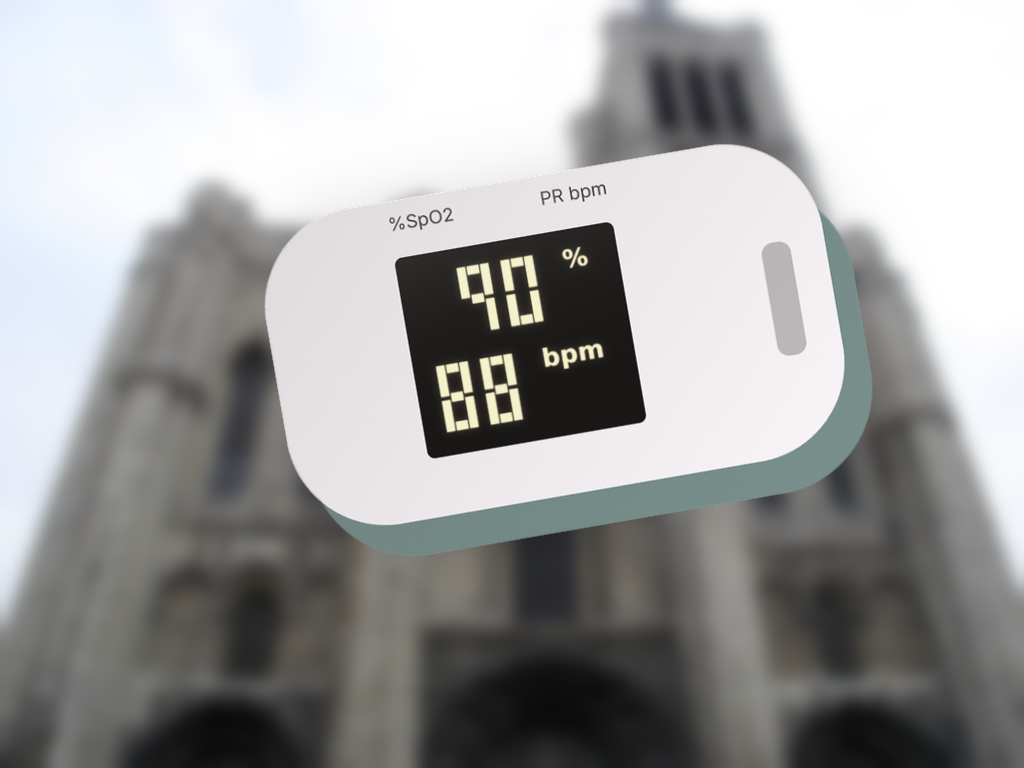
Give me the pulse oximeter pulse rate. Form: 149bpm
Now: 88bpm
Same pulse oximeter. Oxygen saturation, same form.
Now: 90%
